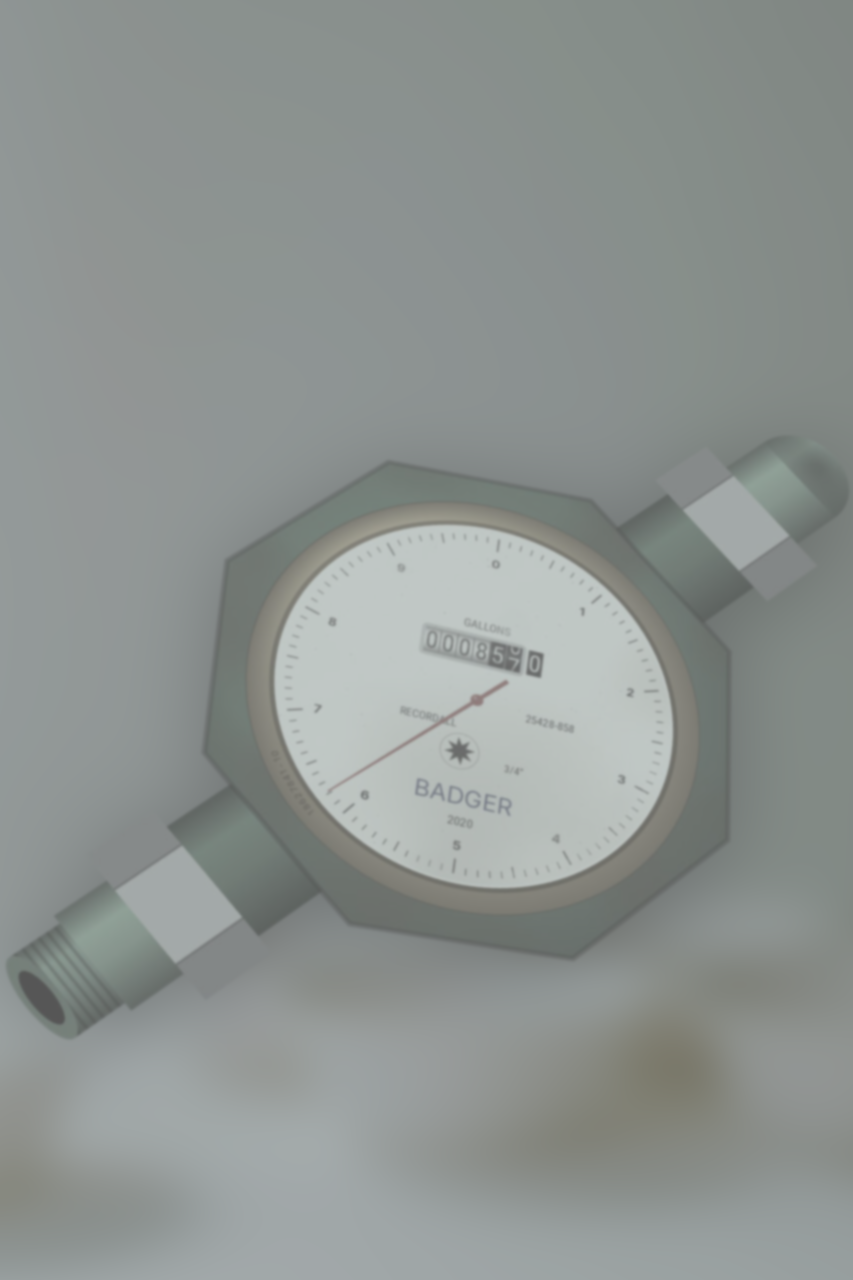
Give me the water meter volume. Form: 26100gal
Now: 8566.2gal
